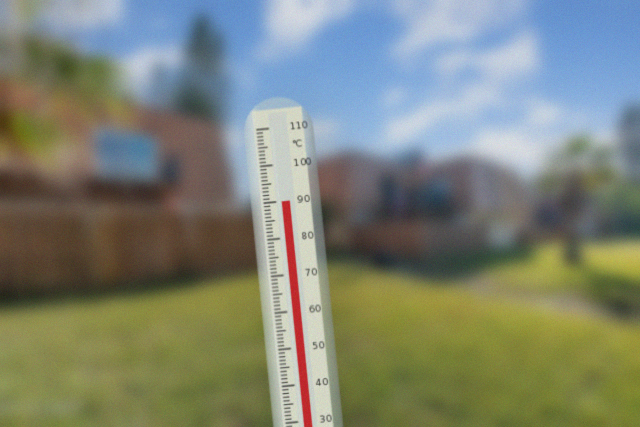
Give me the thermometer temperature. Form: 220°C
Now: 90°C
